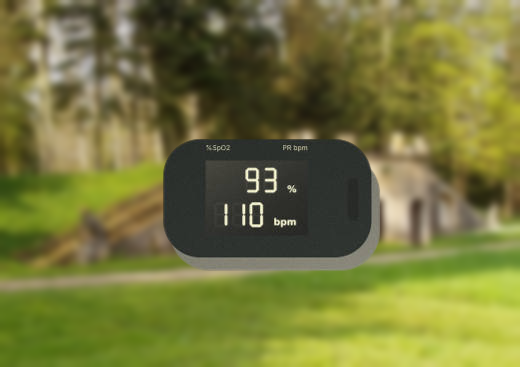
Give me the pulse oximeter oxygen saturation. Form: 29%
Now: 93%
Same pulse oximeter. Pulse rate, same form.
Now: 110bpm
